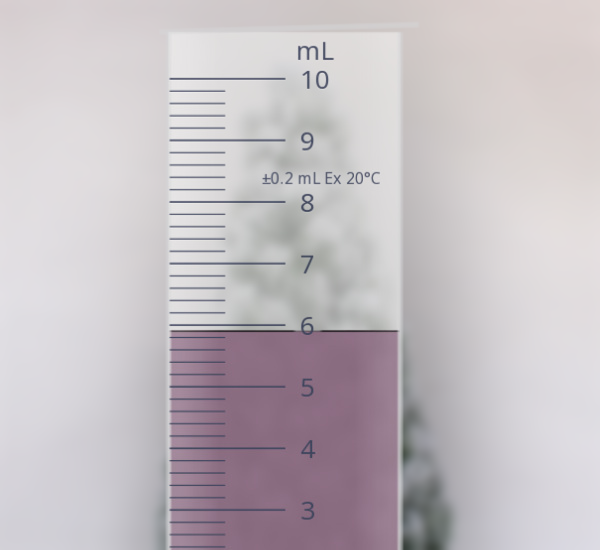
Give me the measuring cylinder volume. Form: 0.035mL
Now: 5.9mL
